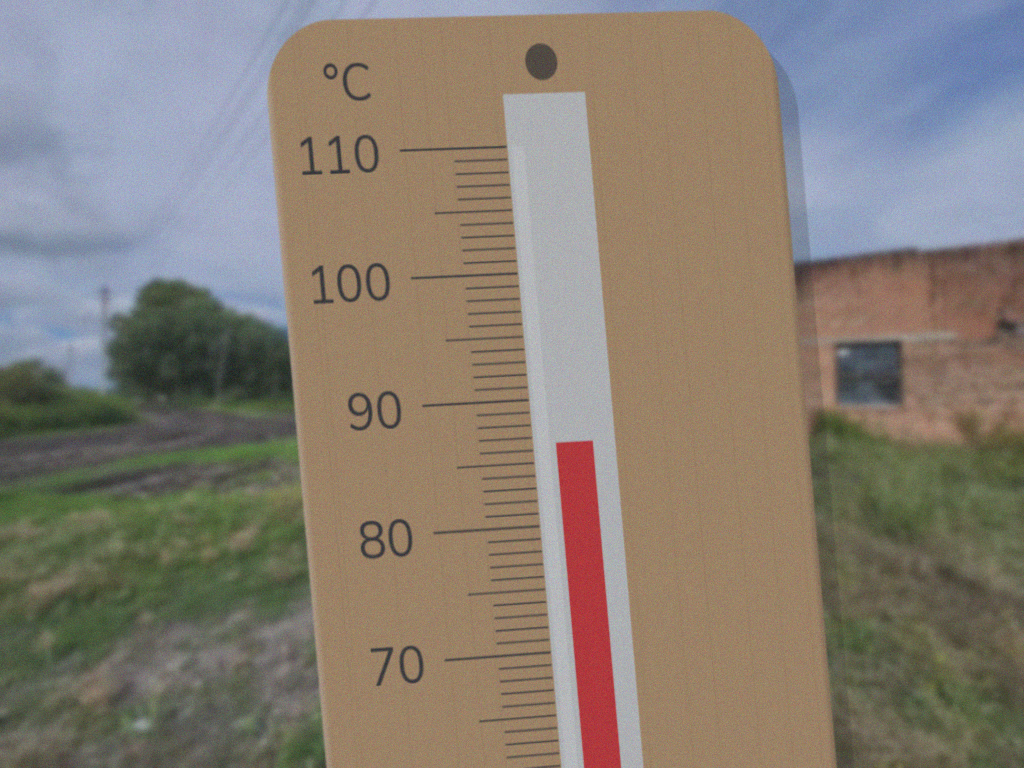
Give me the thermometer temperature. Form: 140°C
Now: 86.5°C
